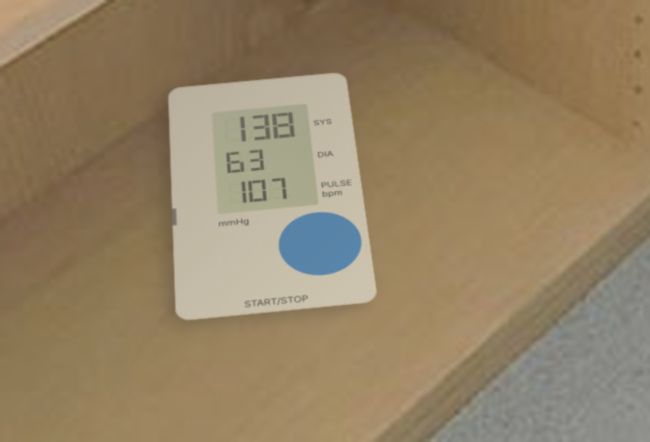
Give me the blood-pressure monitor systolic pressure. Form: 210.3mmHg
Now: 138mmHg
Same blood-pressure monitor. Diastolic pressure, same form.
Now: 63mmHg
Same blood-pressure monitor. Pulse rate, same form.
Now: 107bpm
